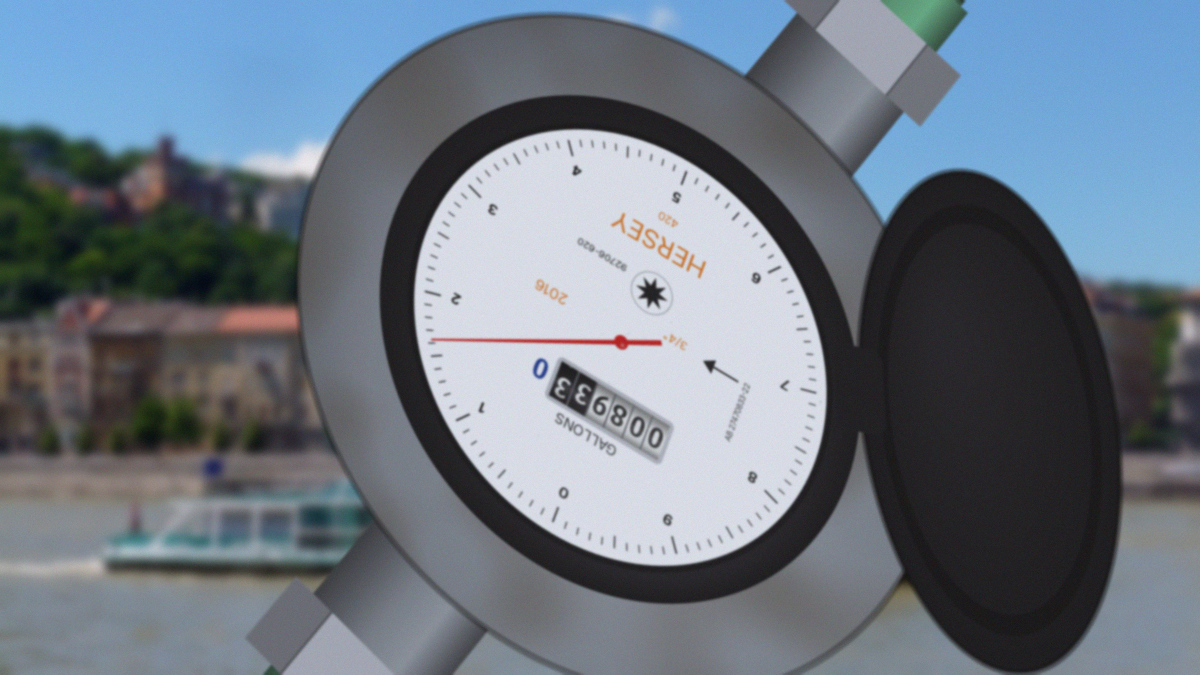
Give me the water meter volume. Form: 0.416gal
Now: 89331.6gal
